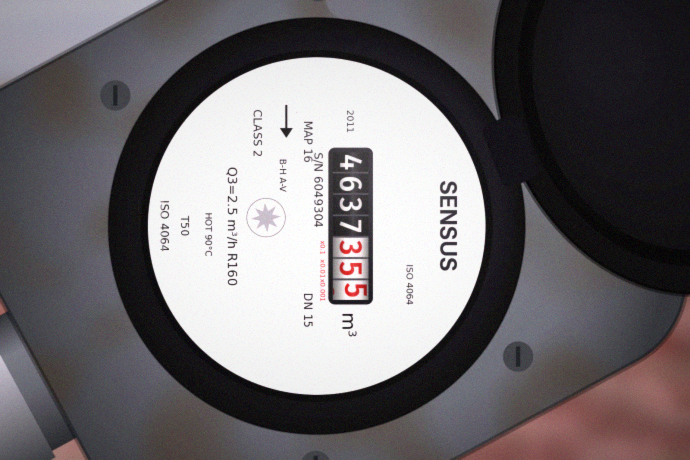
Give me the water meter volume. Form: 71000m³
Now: 4637.355m³
